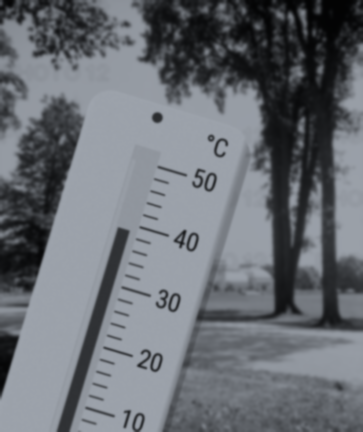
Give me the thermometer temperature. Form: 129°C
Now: 39°C
